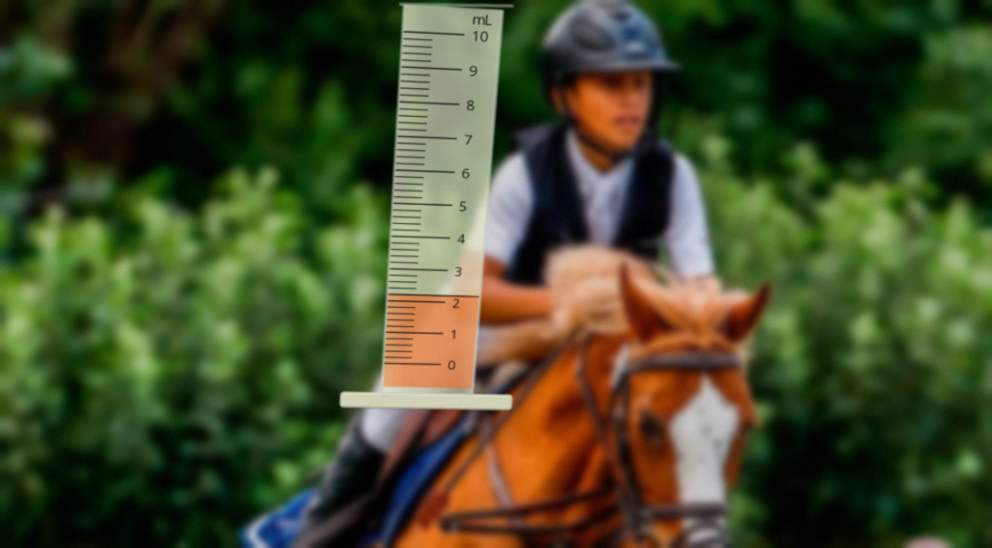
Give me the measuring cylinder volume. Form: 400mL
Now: 2.2mL
